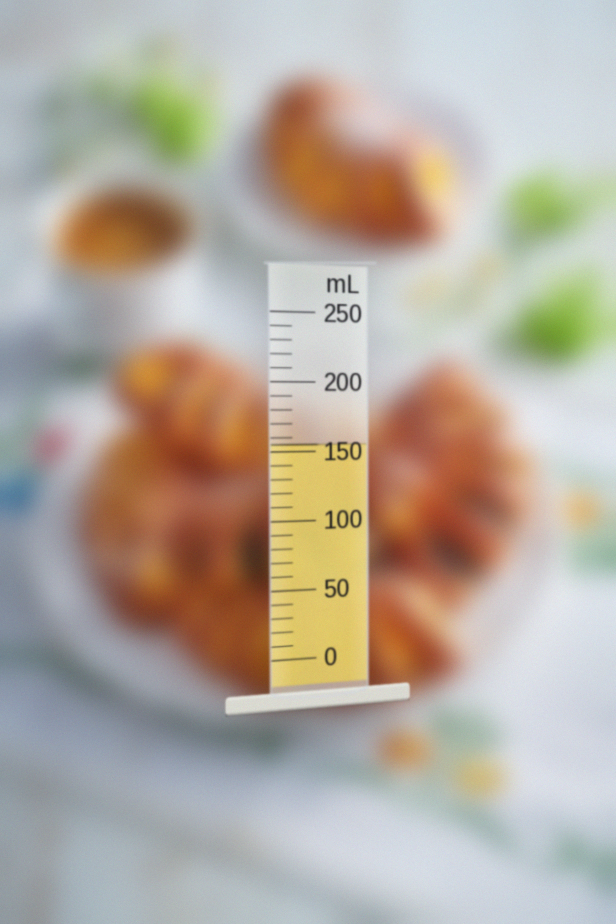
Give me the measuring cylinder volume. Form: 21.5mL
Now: 155mL
